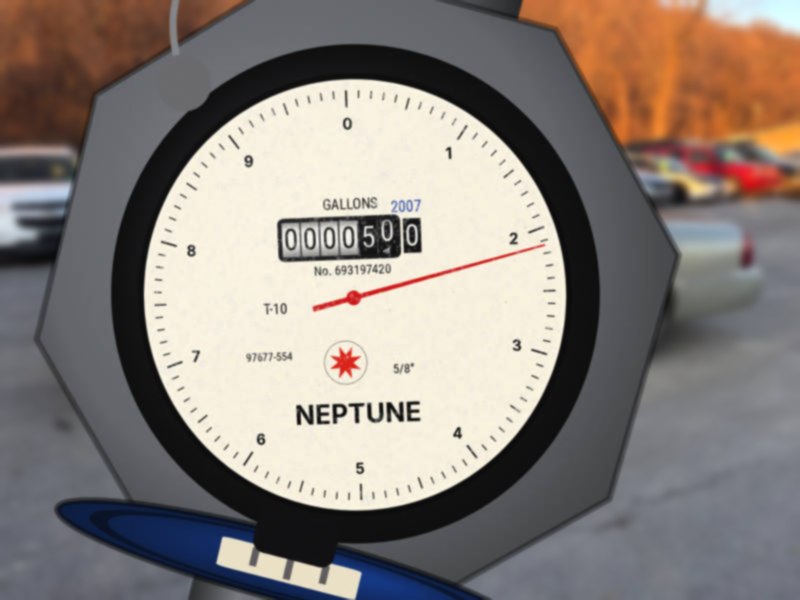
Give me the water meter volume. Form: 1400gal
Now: 502.1gal
